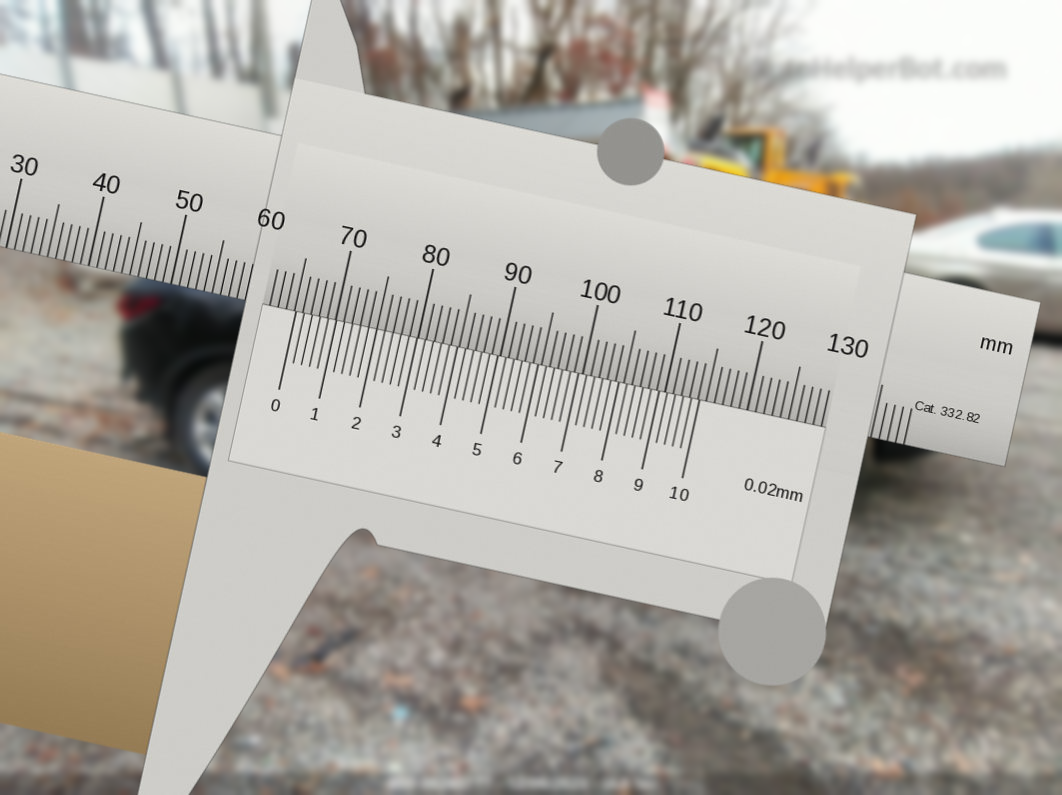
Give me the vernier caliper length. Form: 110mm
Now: 65.2mm
